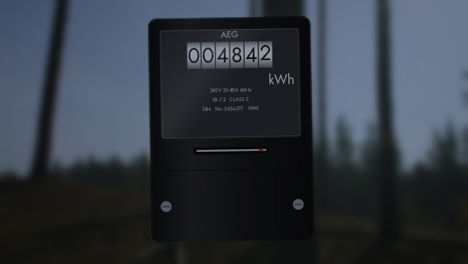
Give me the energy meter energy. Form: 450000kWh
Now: 4842kWh
